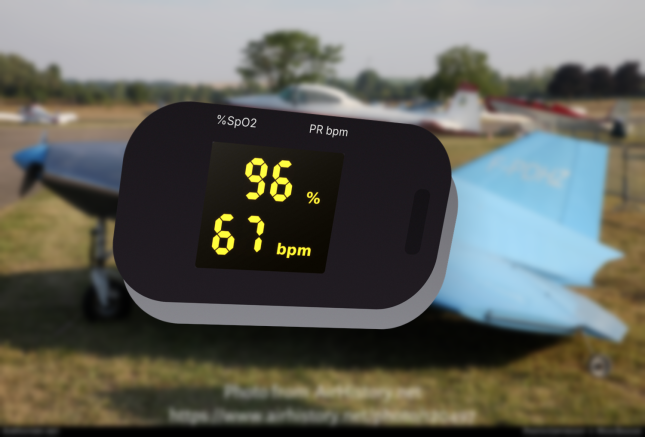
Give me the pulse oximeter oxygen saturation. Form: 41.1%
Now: 96%
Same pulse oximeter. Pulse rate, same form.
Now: 67bpm
